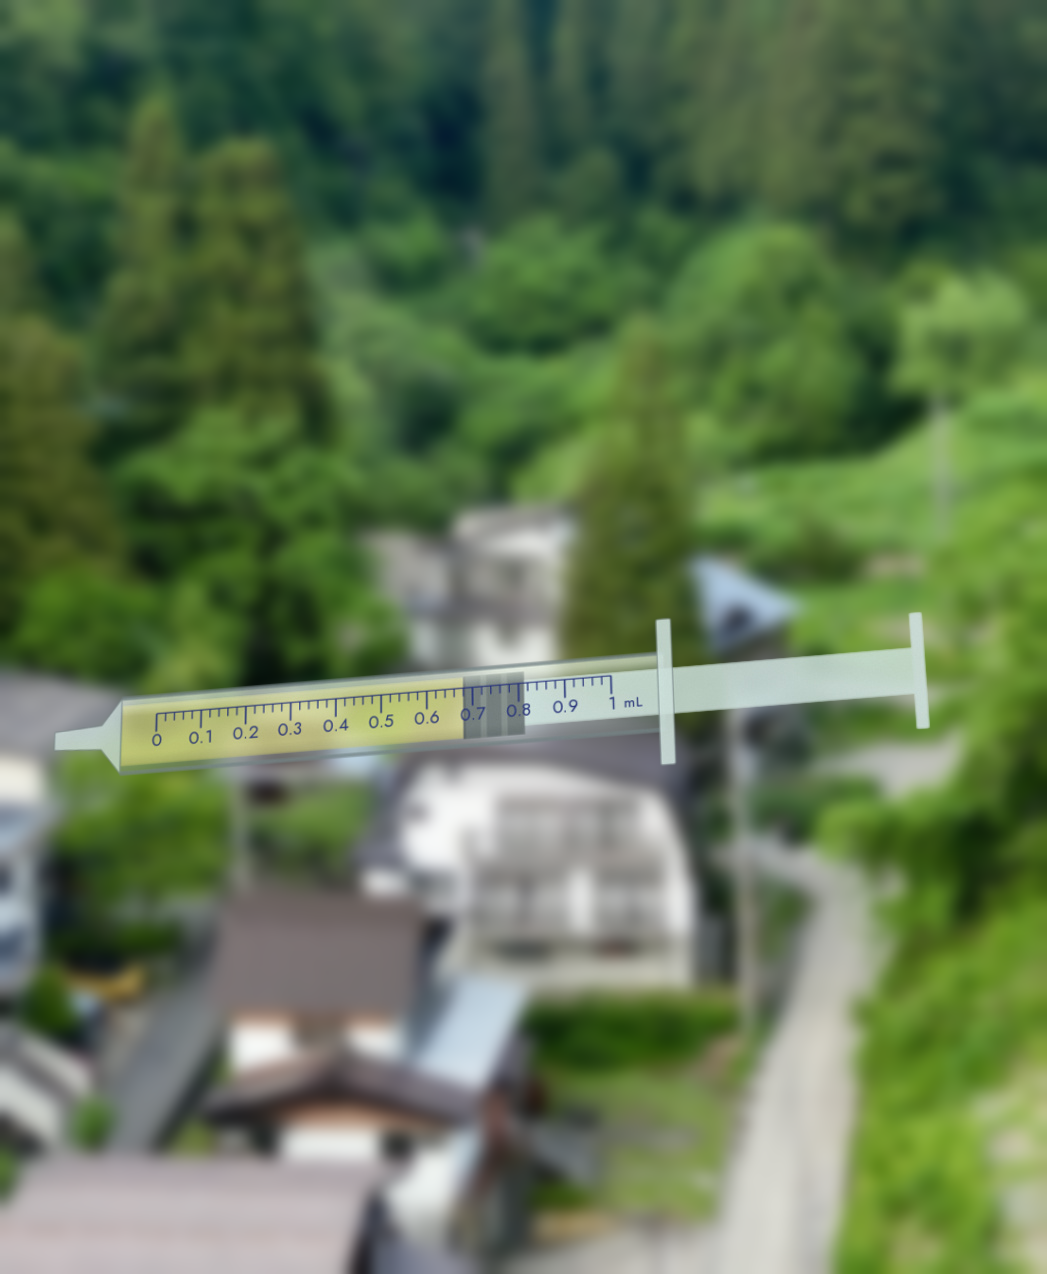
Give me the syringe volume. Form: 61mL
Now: 0.68mL
